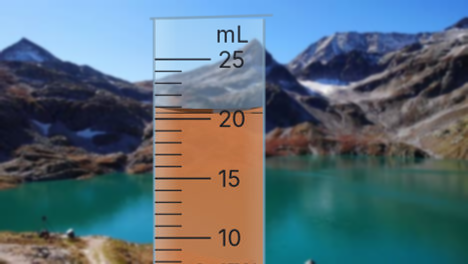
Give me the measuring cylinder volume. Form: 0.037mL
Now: 20.5mL
